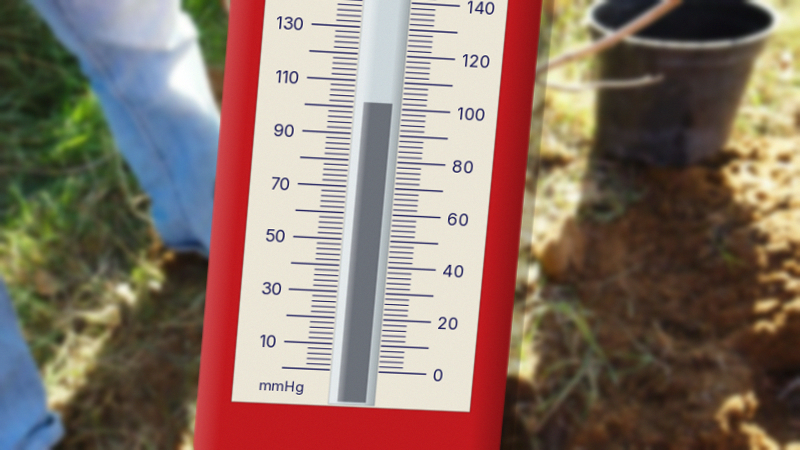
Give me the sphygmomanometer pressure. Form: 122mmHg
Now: 102mmHg
